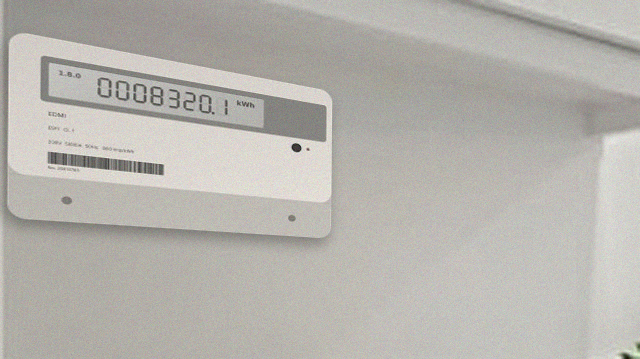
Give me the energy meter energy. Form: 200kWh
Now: 8320.1kWh
